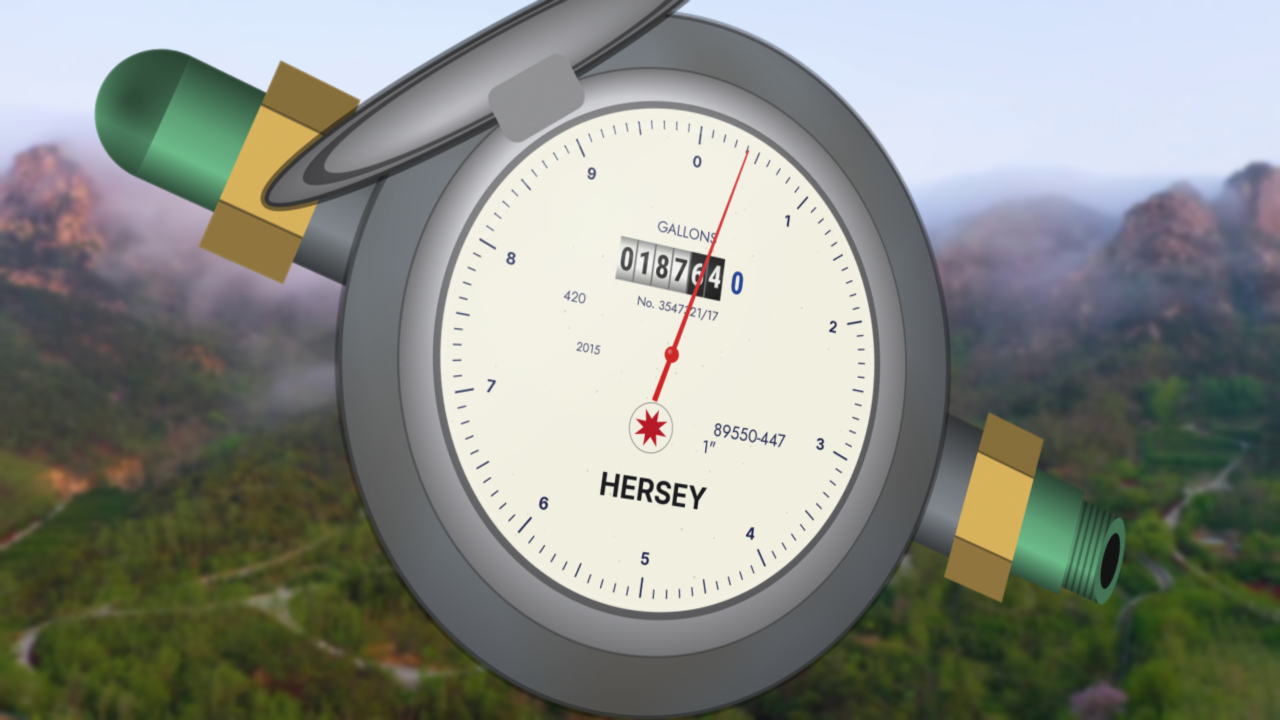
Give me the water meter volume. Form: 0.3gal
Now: 187640.4gal
